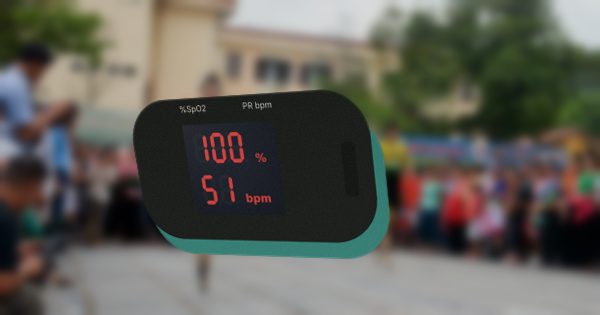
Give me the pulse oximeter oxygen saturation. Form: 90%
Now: 100%
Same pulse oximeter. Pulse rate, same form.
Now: 51bpm
